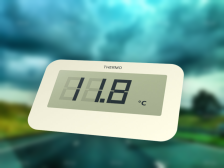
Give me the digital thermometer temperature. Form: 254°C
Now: 11.8°C
